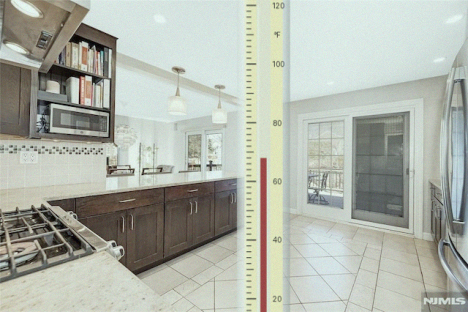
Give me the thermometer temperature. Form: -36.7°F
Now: 68°F
